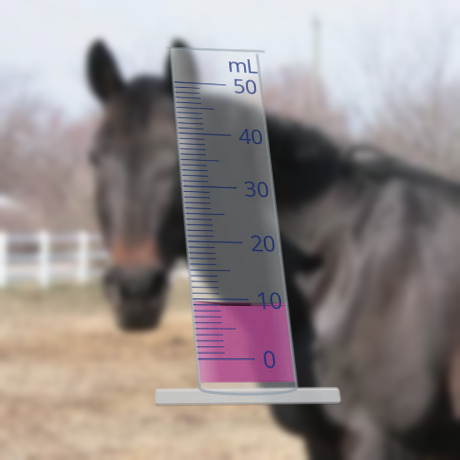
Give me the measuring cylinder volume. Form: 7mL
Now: 9mL
